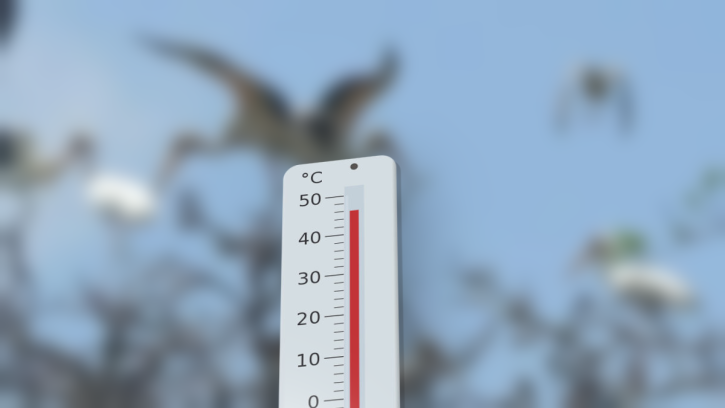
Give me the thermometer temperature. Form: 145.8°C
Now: 46°C
